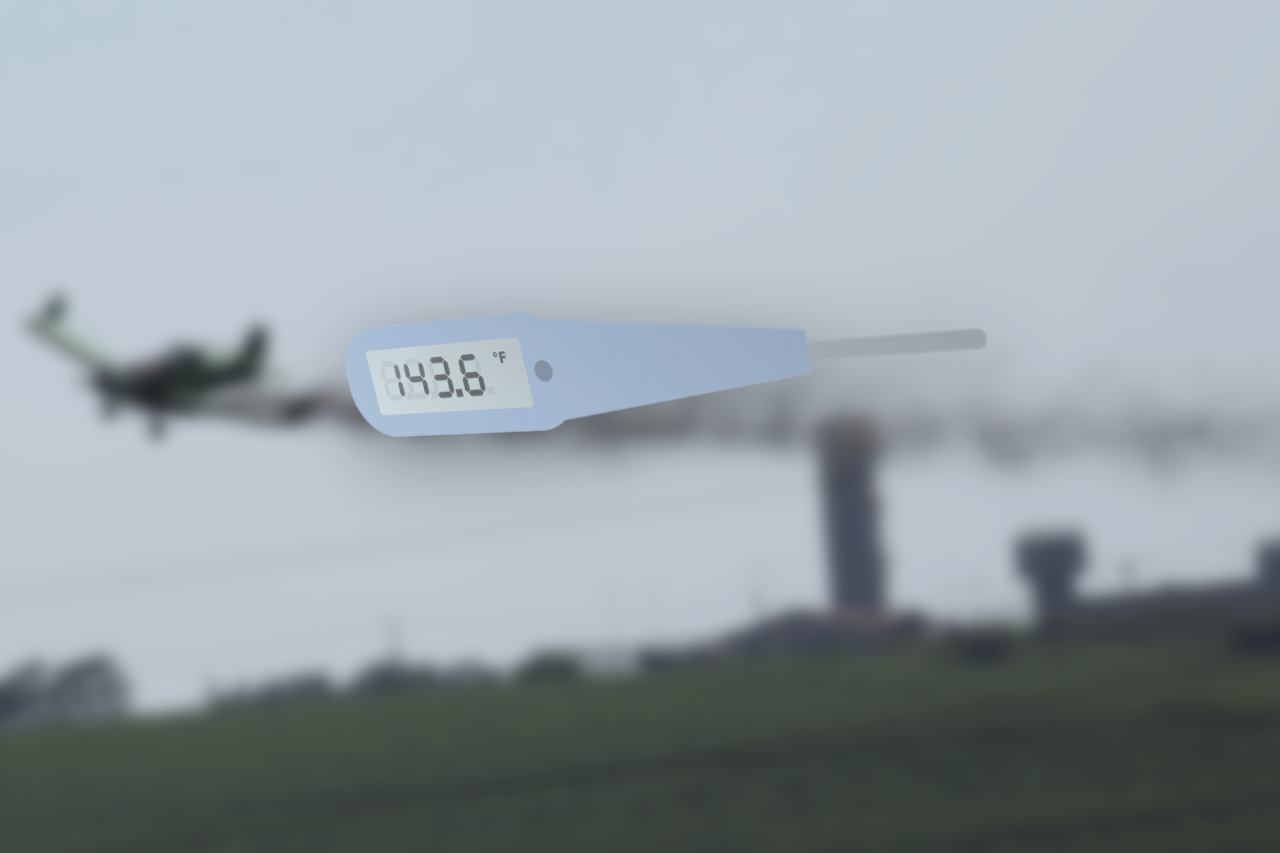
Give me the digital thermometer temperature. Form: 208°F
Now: 143.6°F
